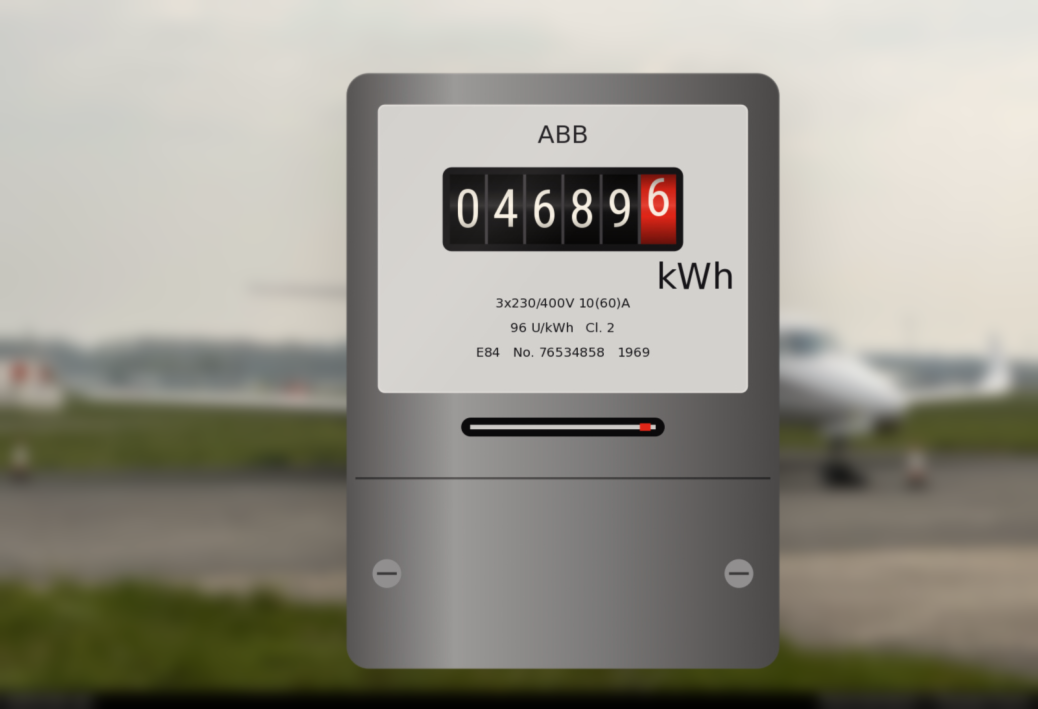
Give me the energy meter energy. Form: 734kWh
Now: 4689.6kWh
